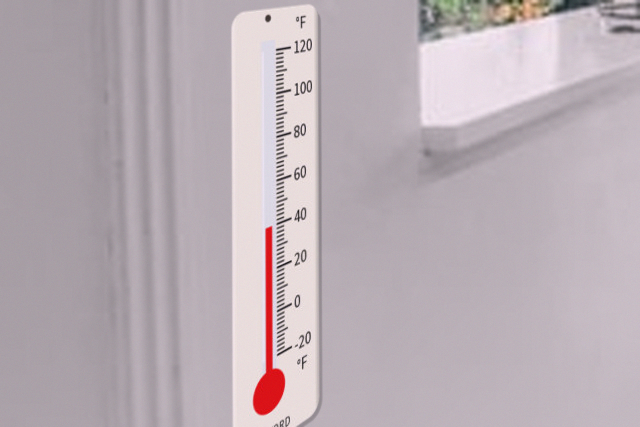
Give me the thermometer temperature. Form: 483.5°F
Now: 40°F
